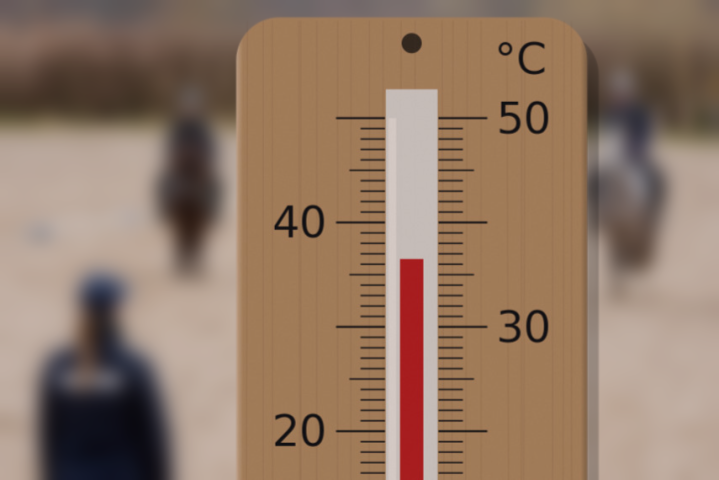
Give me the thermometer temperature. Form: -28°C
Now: 36.5°C
